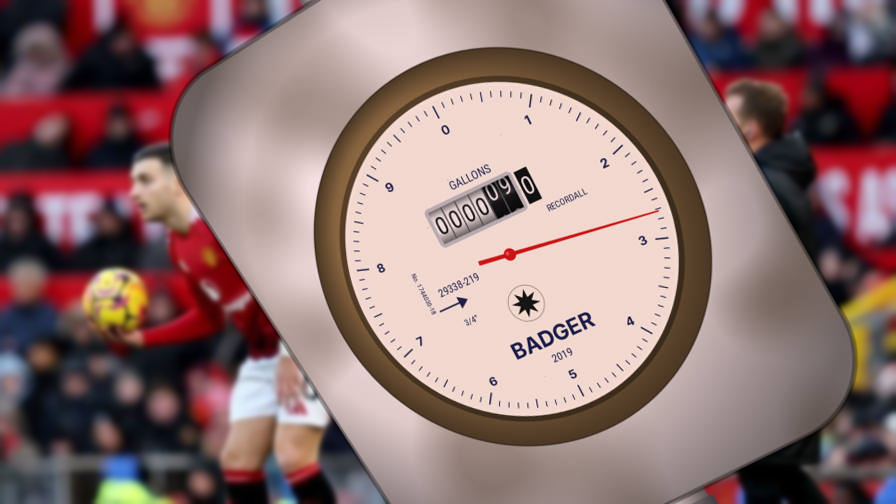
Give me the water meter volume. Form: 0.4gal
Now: 92.7gal
